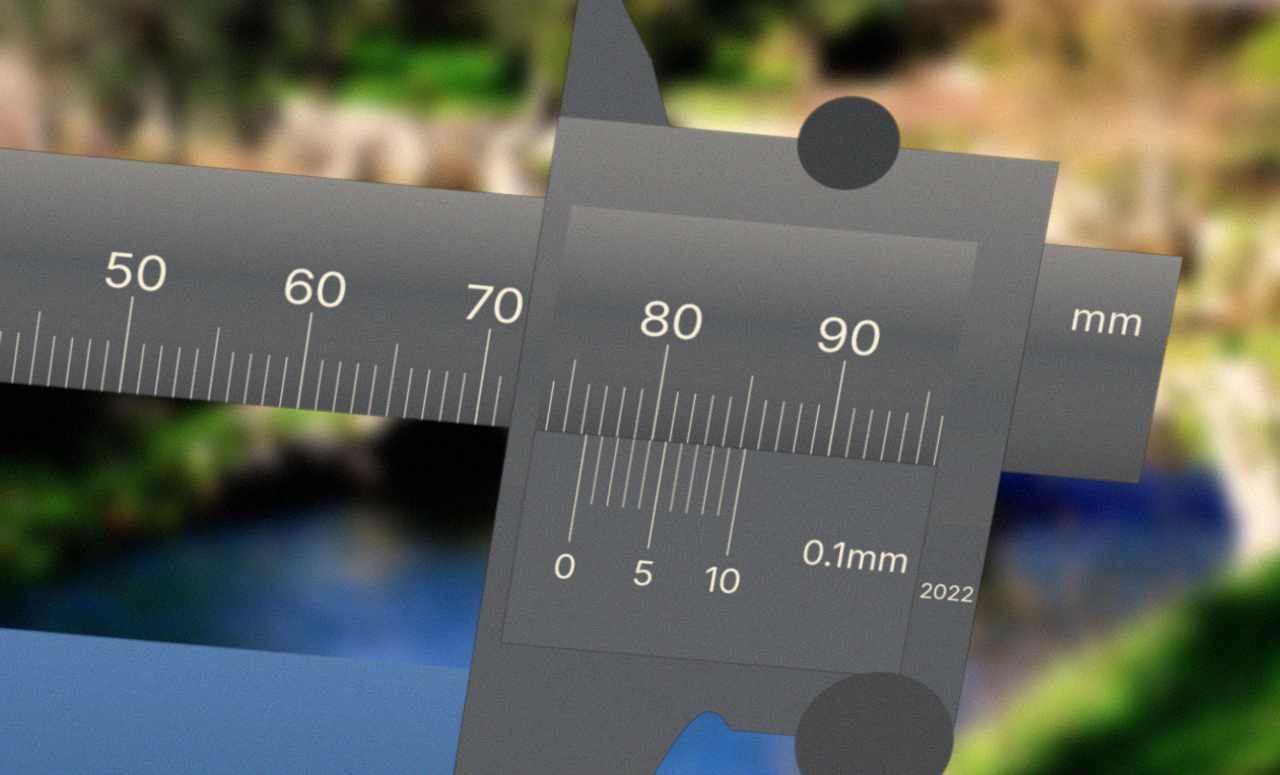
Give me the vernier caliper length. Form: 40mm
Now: 76.3mm
